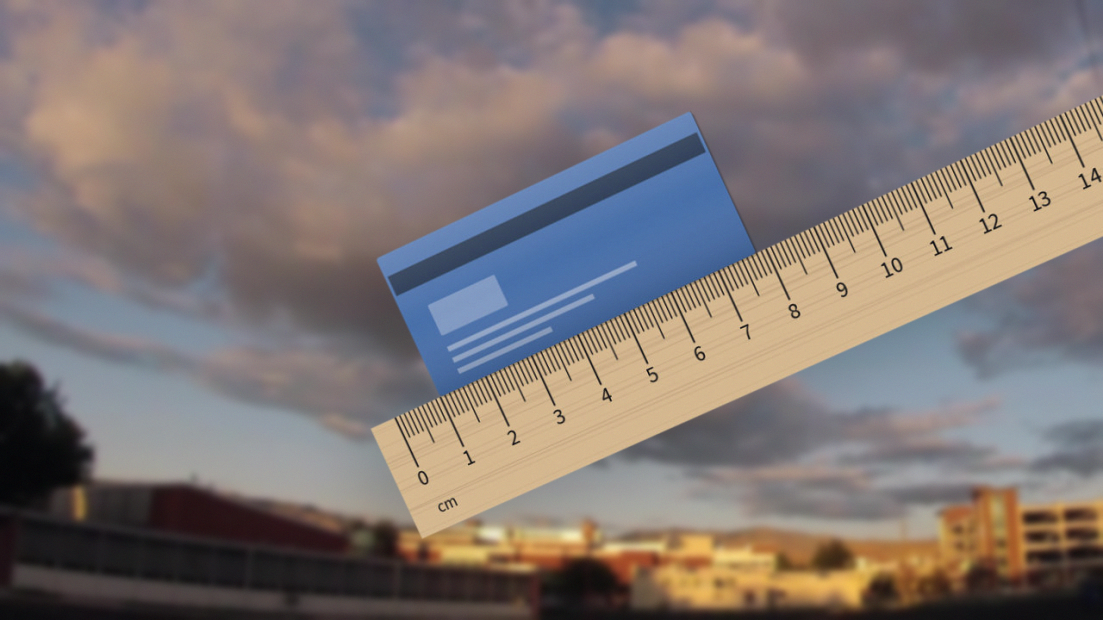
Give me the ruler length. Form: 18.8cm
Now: 6.8cm
